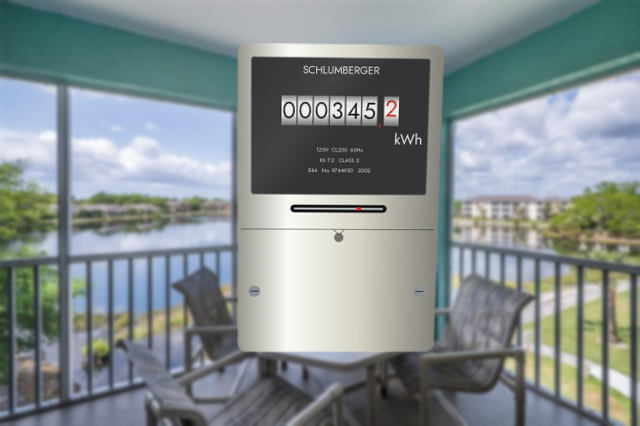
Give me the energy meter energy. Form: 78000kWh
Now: 345.2kWh
